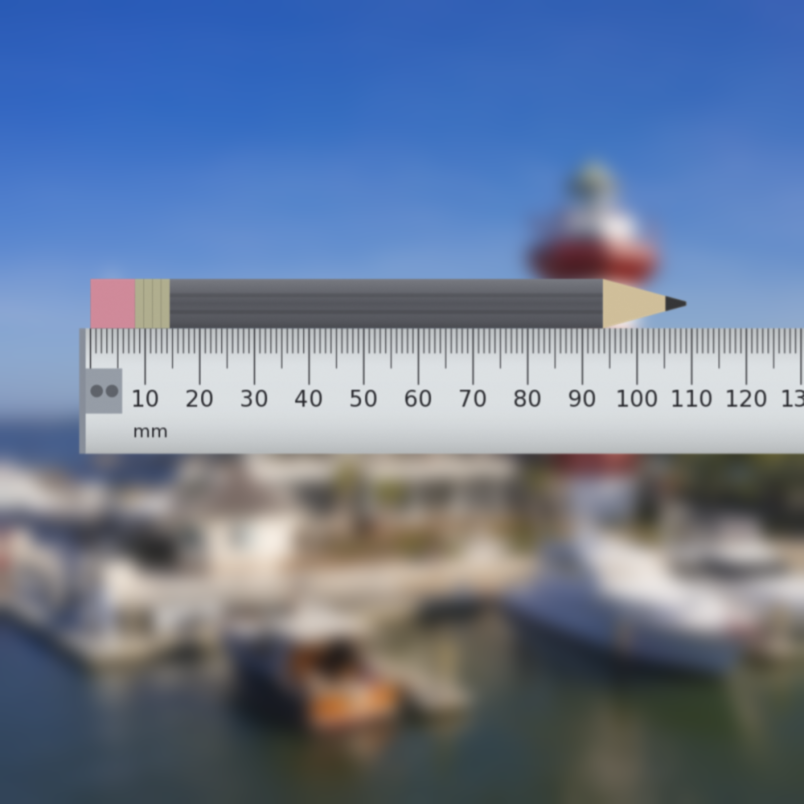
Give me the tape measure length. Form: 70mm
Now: 109mm
